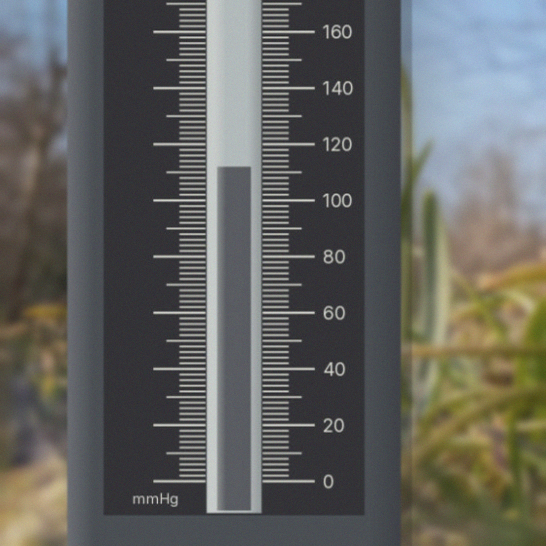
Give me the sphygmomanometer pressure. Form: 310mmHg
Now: 112mmHg
